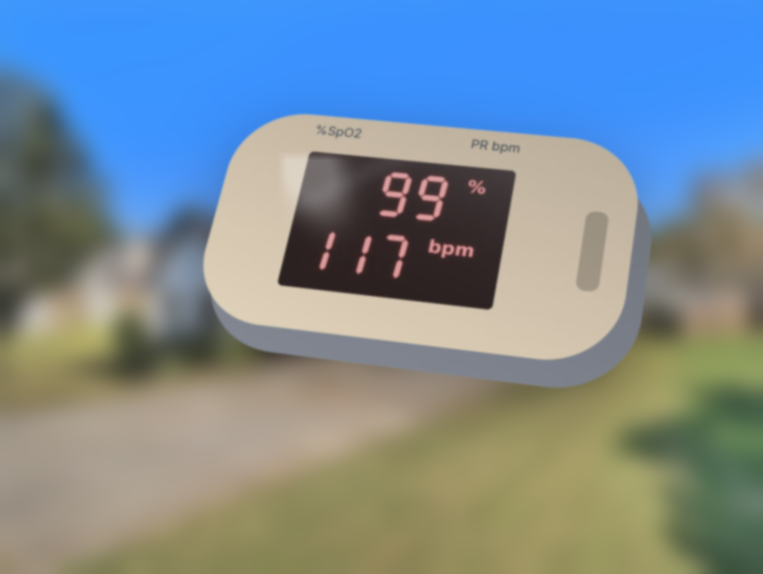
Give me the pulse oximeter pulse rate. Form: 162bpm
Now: 117bpm
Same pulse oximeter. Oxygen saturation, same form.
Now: 99%
